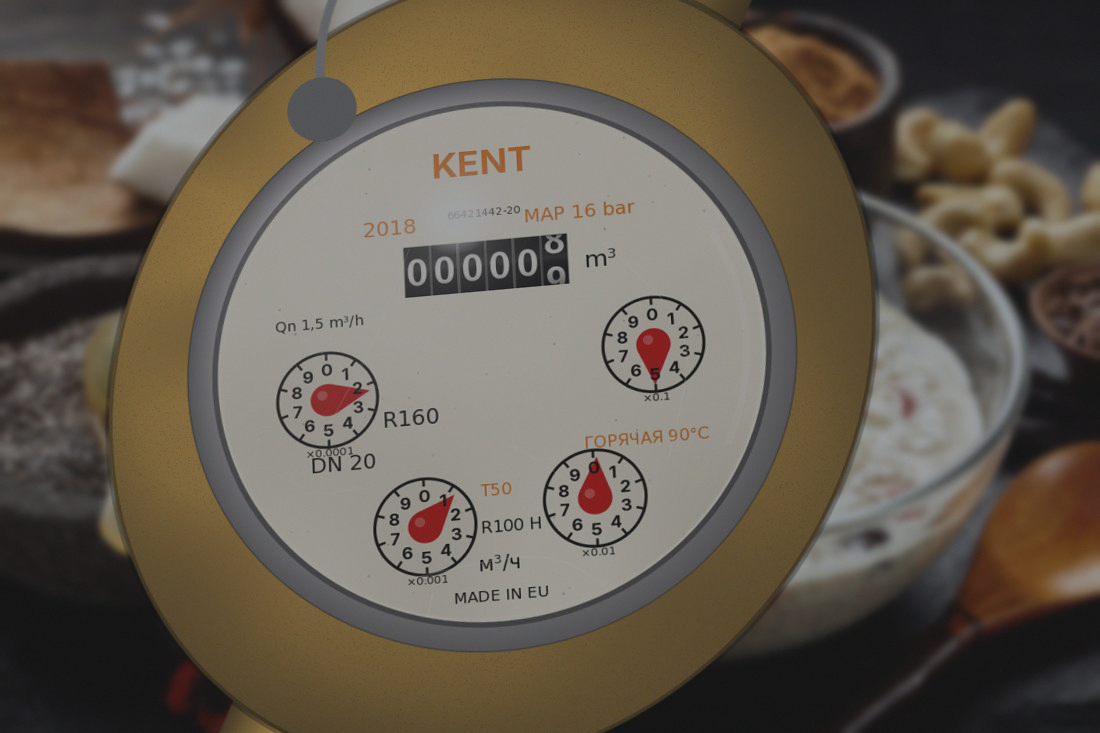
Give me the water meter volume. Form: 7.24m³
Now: 8.5012m³
